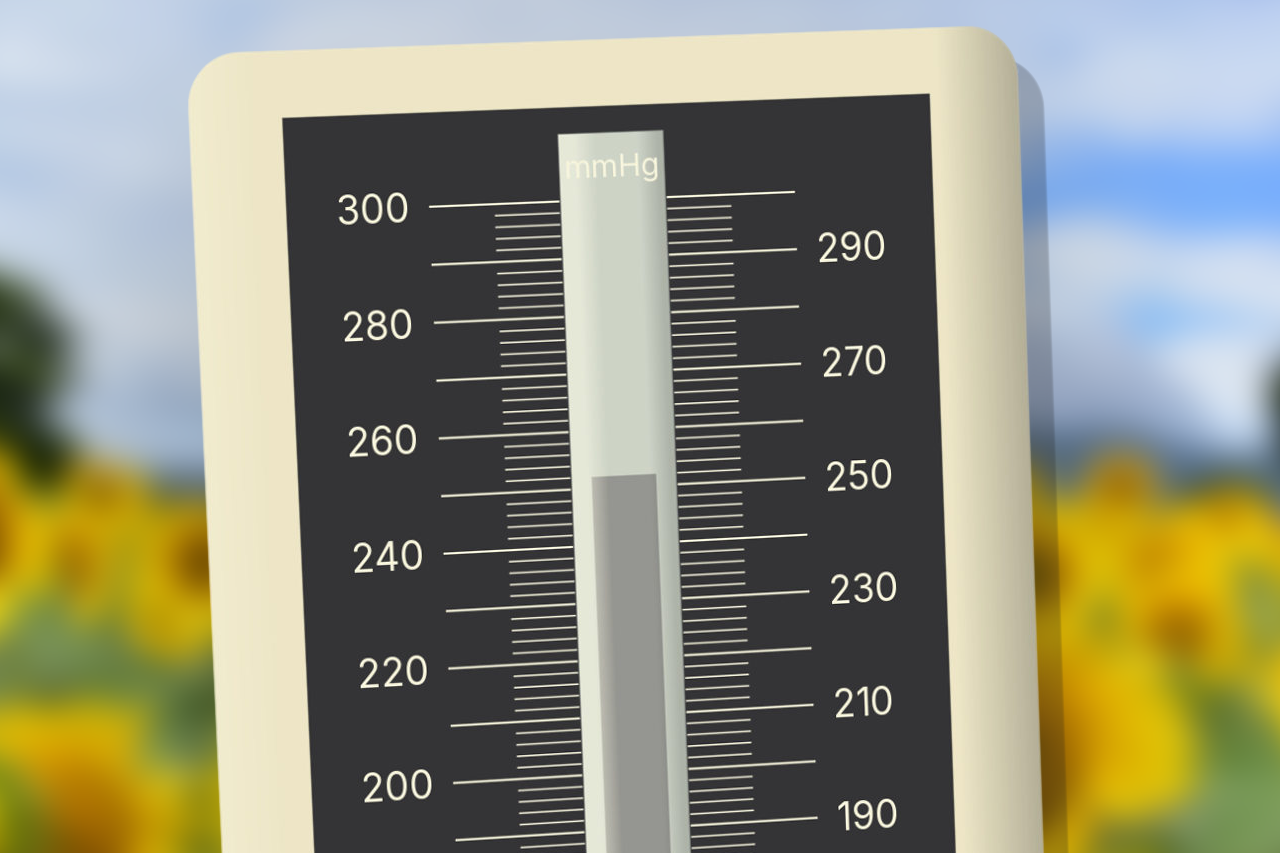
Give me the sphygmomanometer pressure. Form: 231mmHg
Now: 252mmHg
